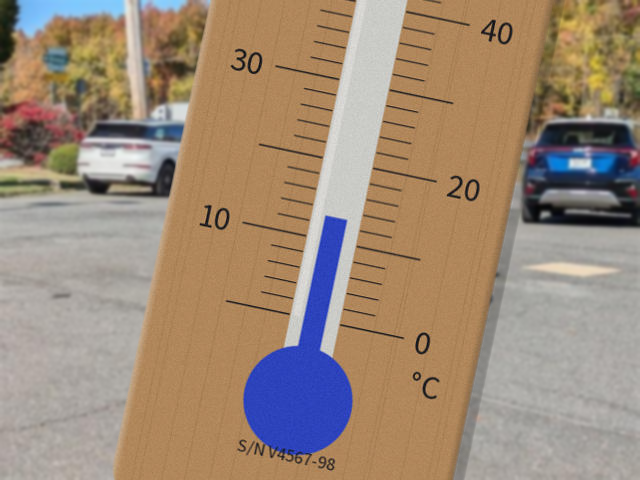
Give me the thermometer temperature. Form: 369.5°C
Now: 13°C
